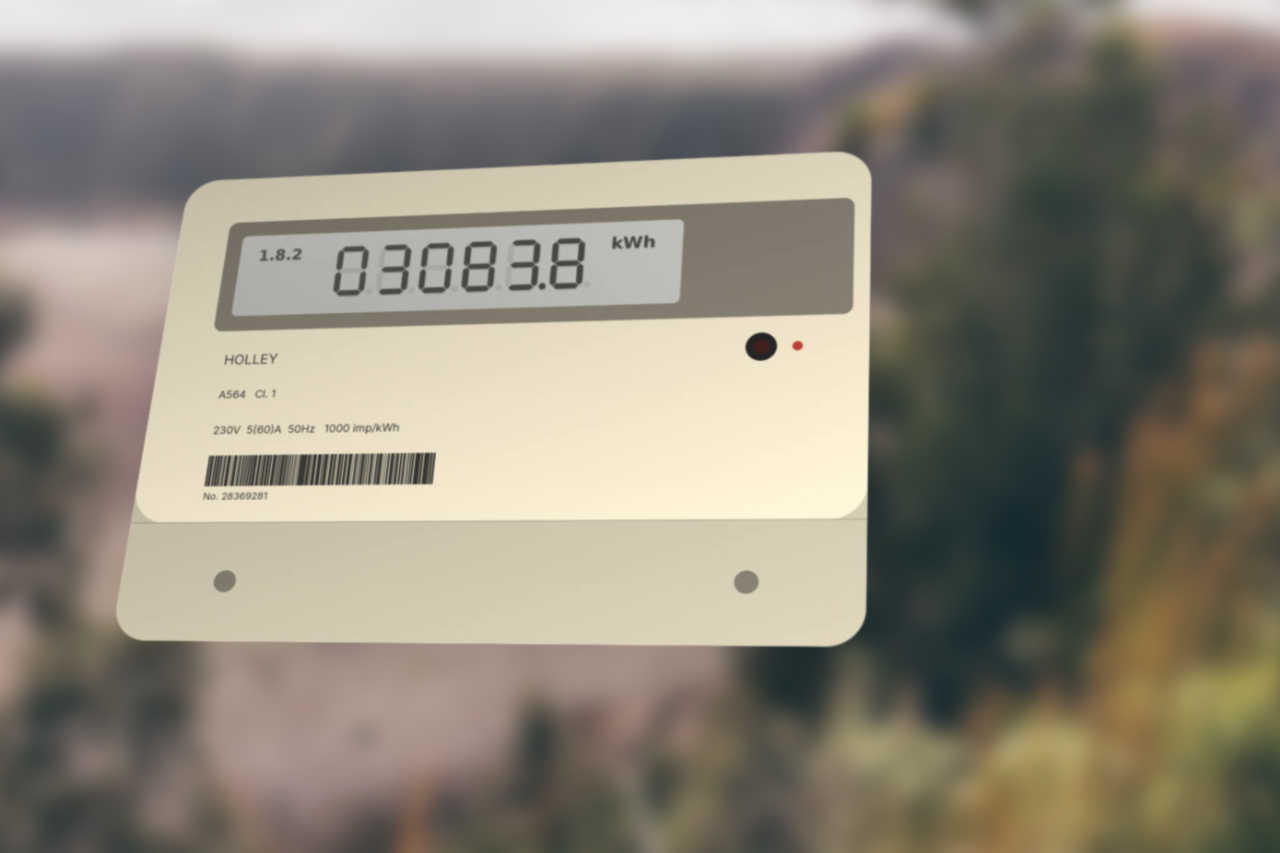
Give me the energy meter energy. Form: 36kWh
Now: 3083.8kWh
